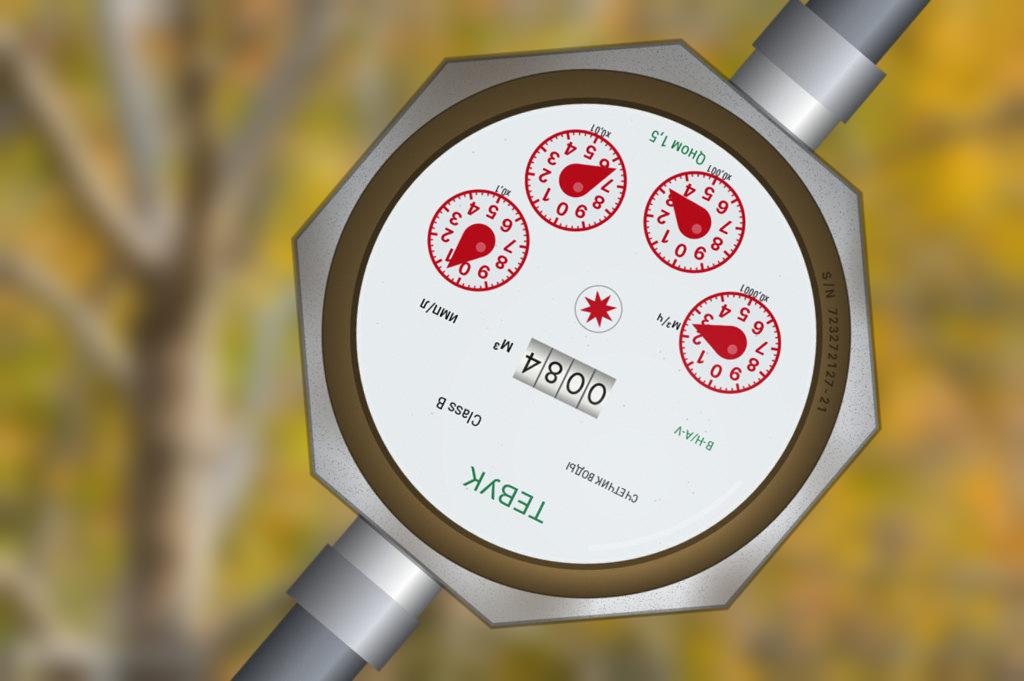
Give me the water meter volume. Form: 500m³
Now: 84.0632m³
